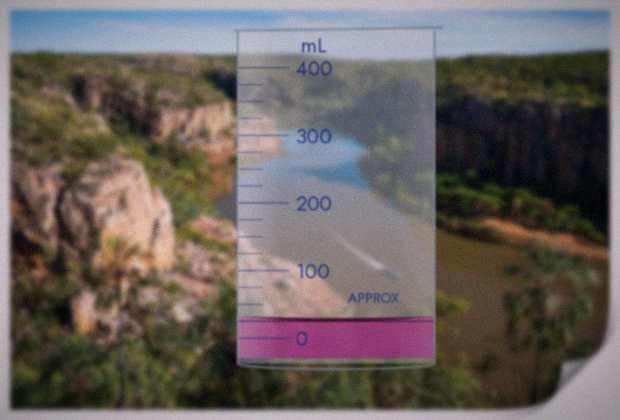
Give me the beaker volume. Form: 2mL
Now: 25mL
